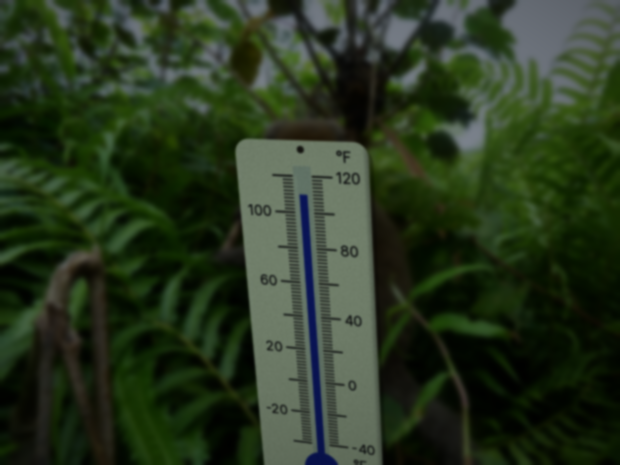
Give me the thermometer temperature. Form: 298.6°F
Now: 110°F
